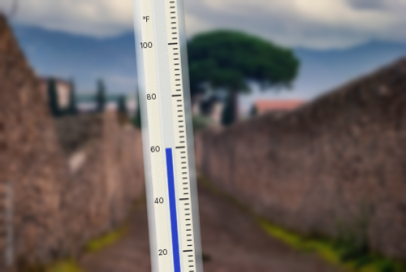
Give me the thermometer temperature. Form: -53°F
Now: 60°F
